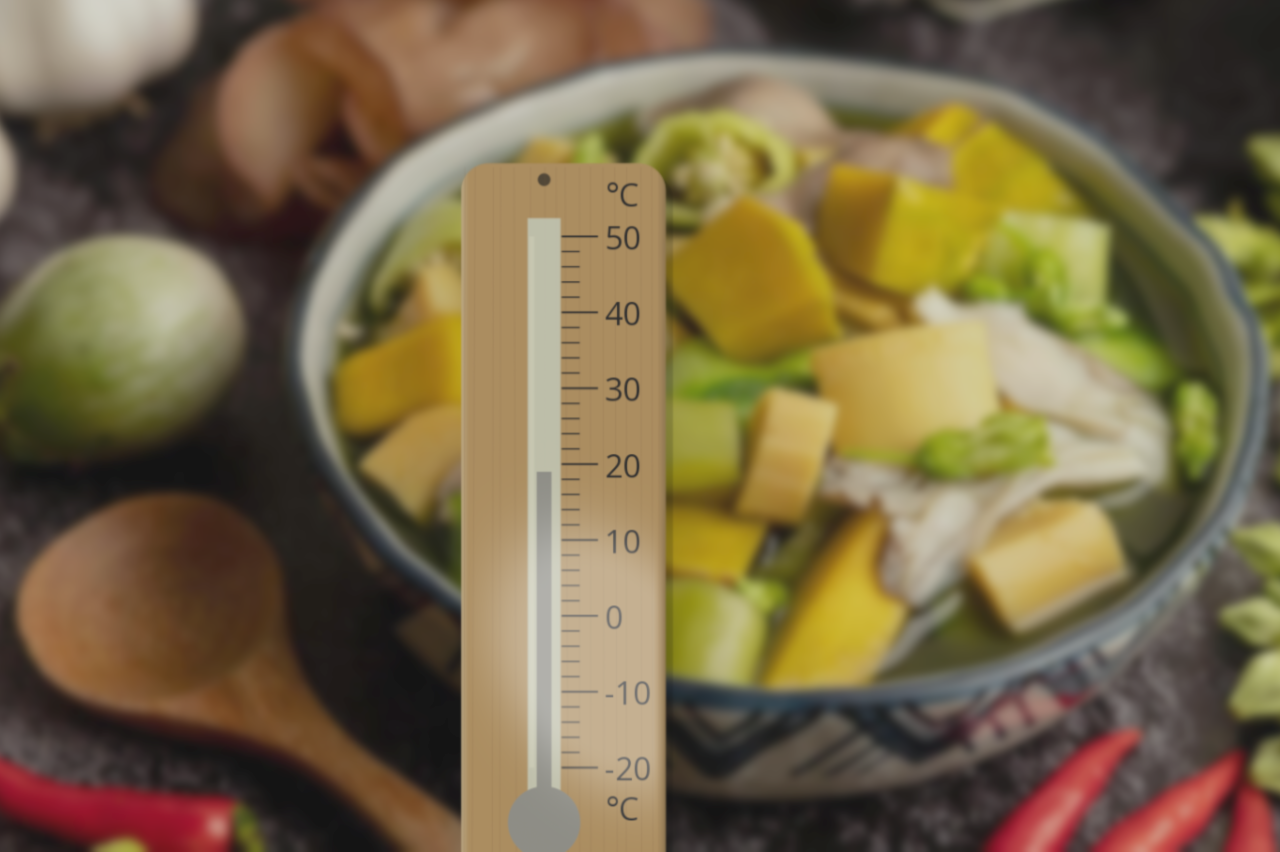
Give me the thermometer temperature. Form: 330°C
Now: 19°C
